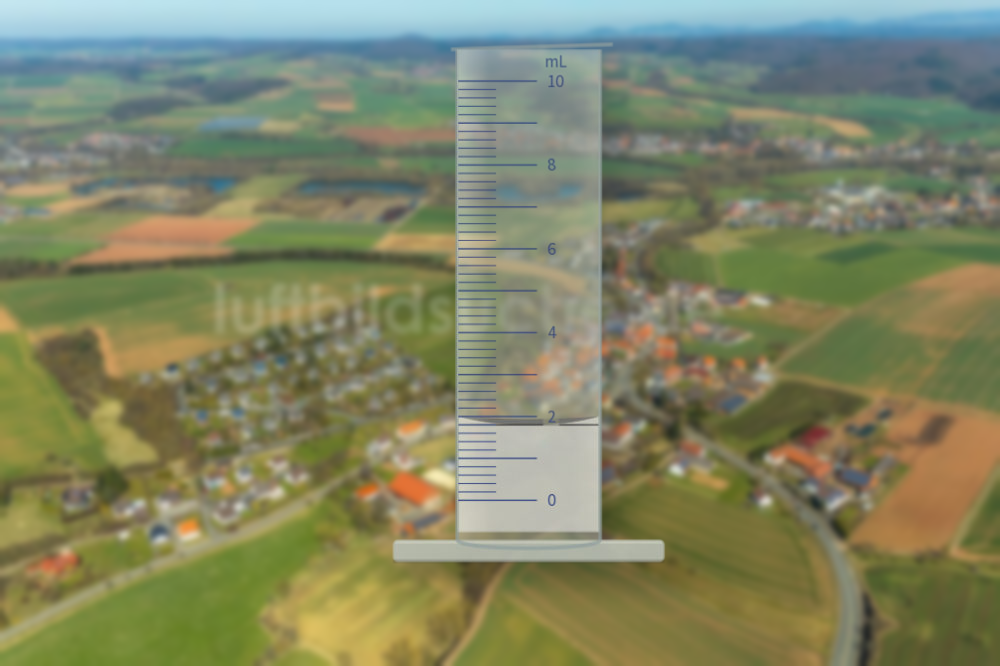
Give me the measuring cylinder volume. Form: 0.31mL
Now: 1.8mL
